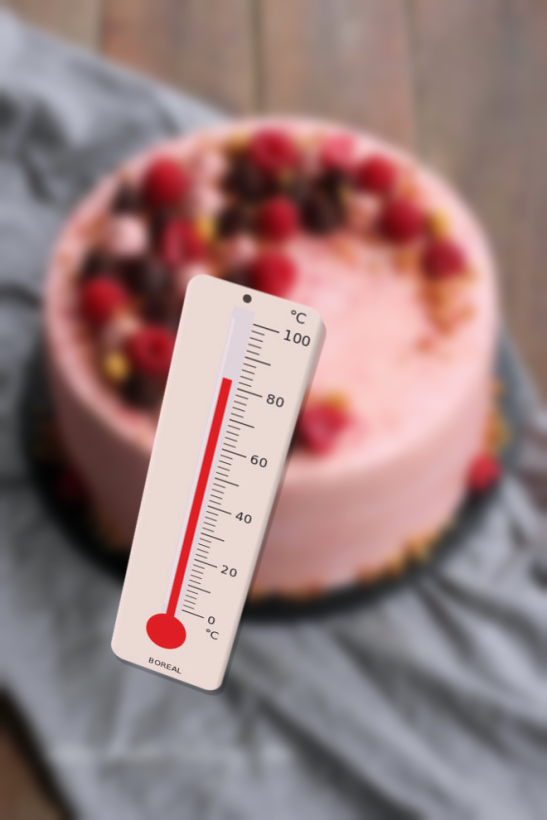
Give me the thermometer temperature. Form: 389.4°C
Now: 82°C
